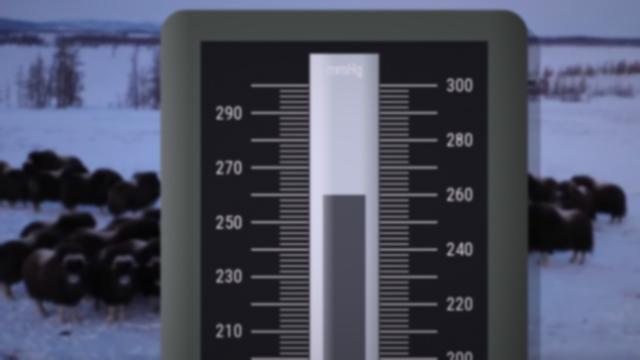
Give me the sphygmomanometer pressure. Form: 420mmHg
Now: 260mmHg
